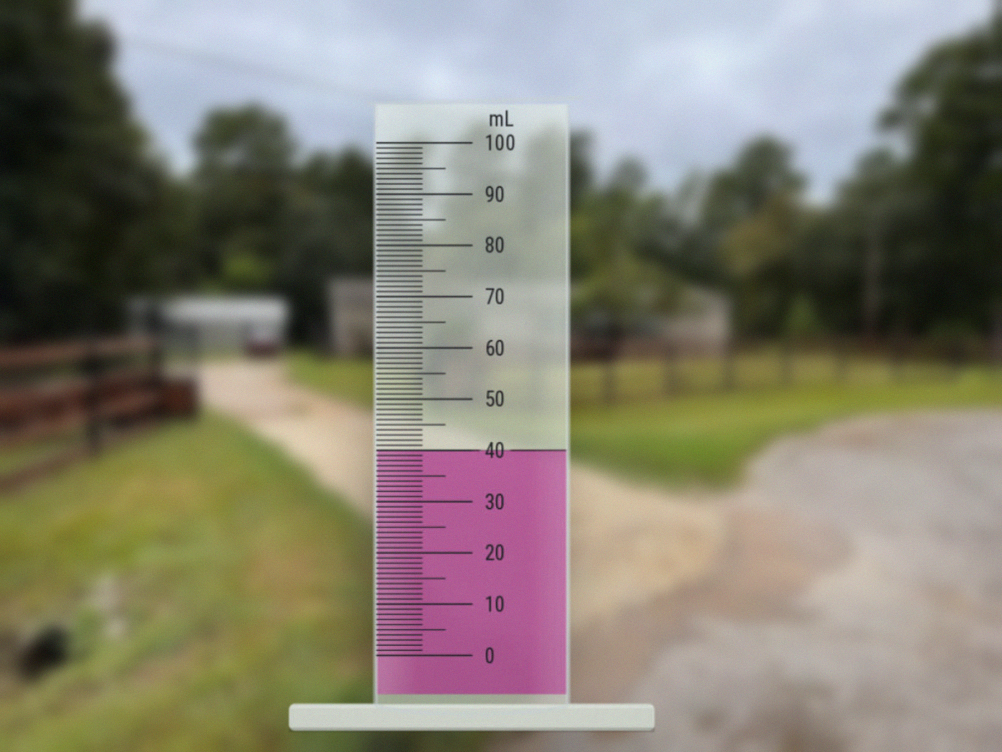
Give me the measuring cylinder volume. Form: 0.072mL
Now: 40mL
